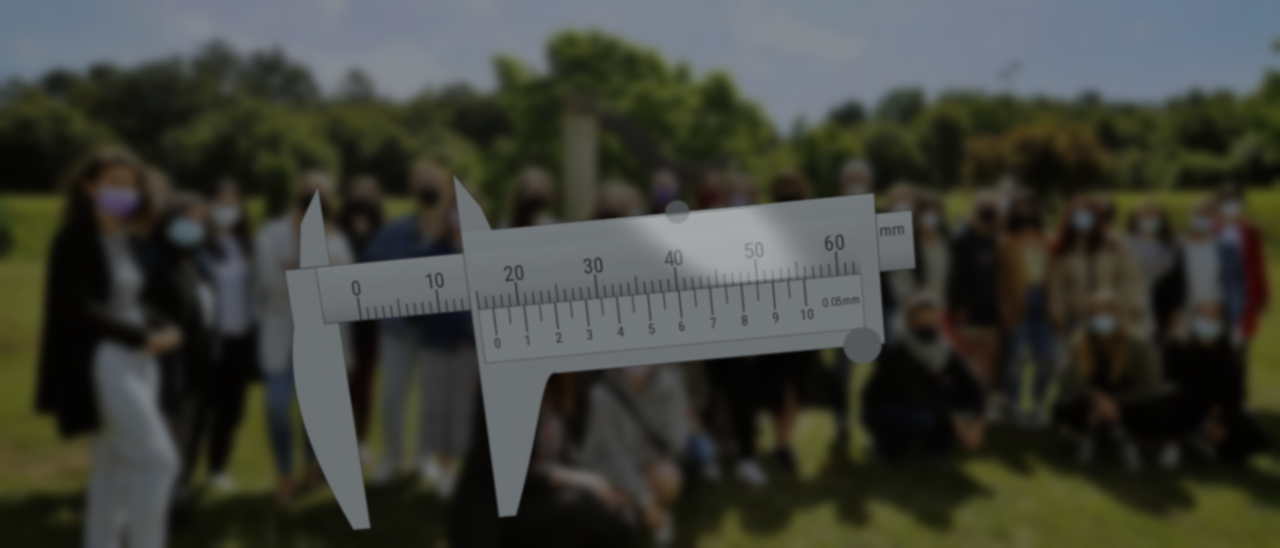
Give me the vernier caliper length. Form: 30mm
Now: 16.8mm
